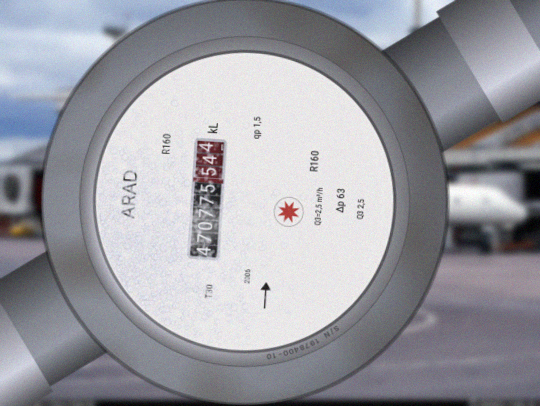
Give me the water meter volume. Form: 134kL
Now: 470775.544kL
